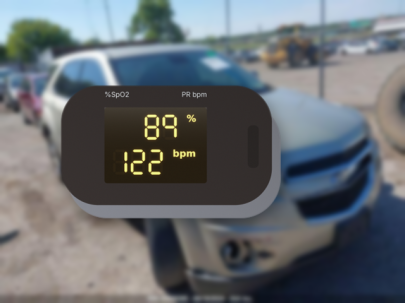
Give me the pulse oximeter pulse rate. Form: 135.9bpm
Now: 122bpm
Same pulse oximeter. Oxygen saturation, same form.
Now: 89%
